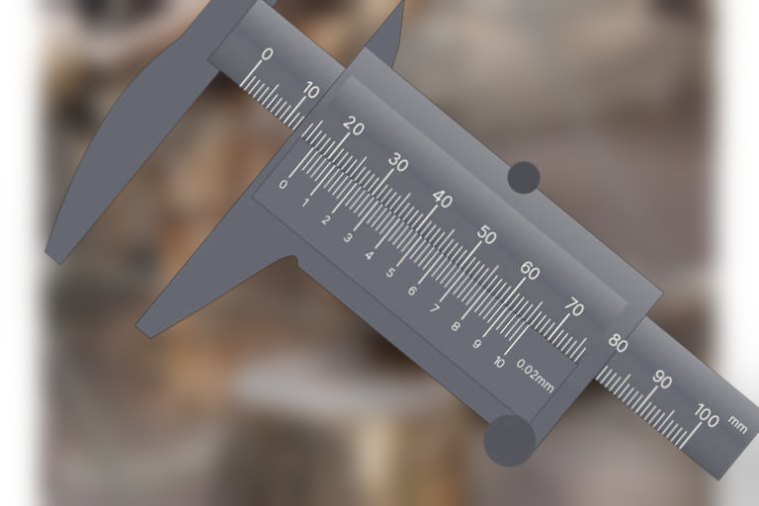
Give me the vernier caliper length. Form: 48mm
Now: 16.8mm
